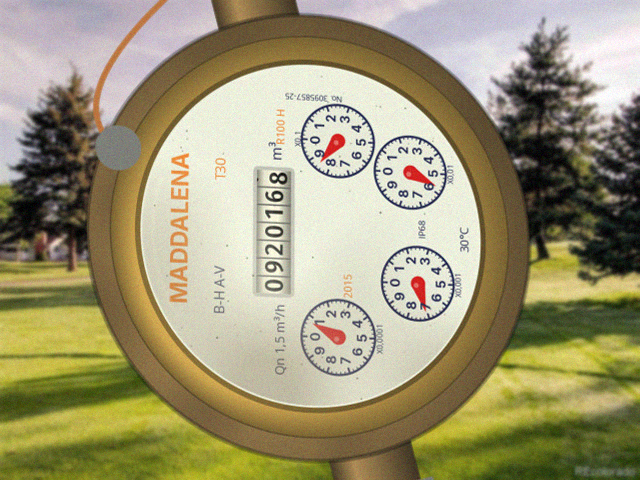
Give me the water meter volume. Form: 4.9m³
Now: 920167.8570m³
